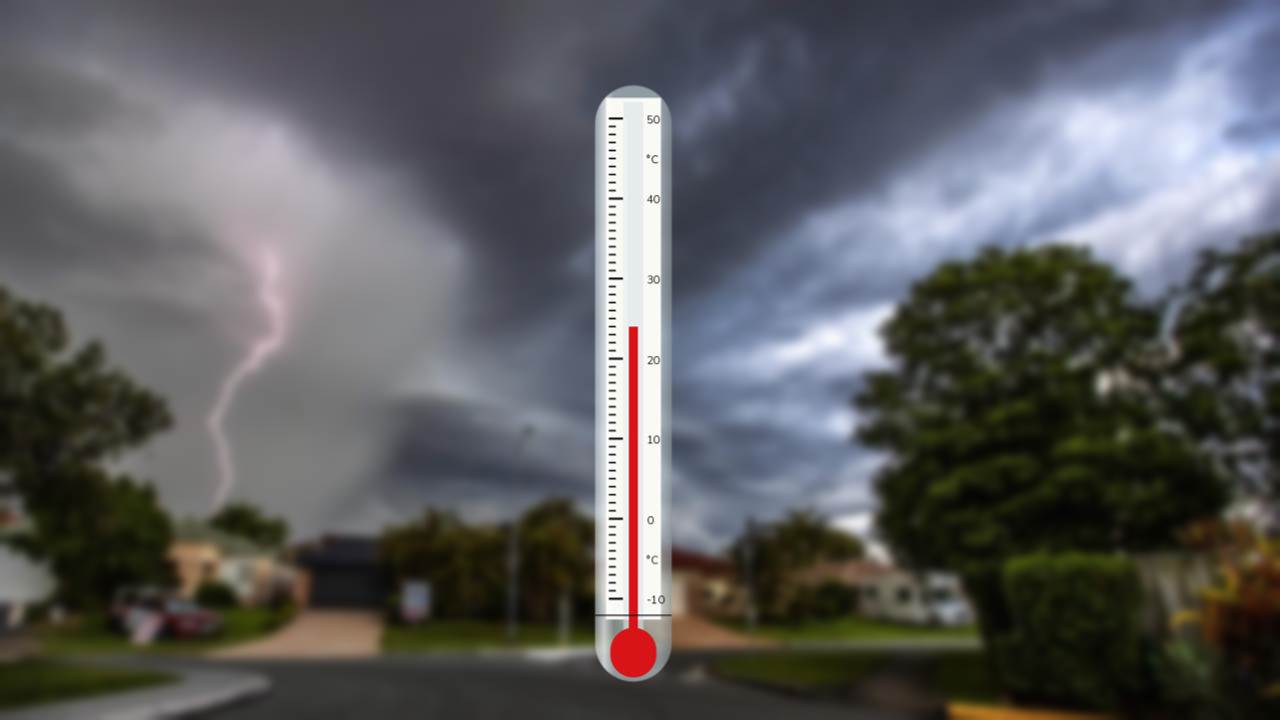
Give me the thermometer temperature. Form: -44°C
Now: 24°C
